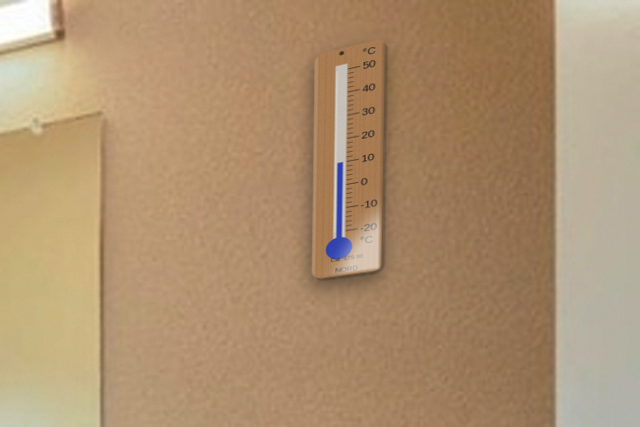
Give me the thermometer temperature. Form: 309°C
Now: 10°C
